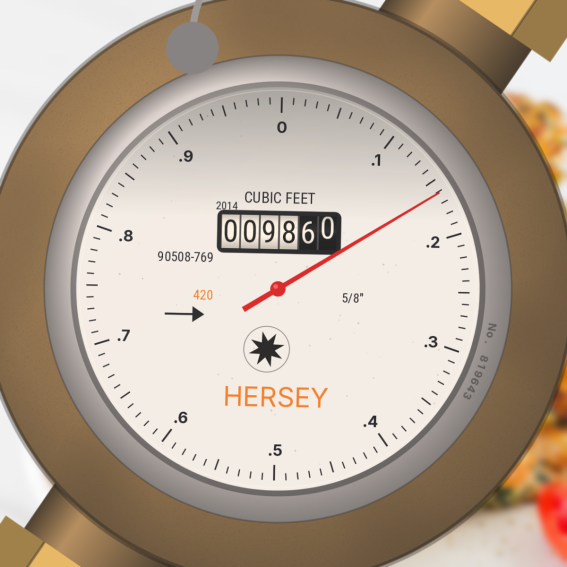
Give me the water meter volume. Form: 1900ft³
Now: 9860.16ft³
